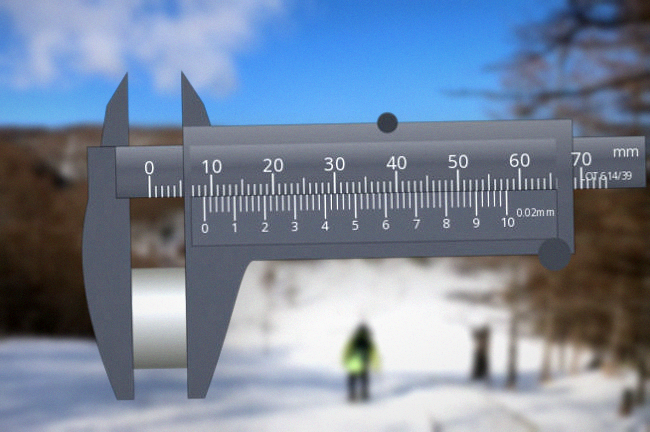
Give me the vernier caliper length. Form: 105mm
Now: 8.8mm
